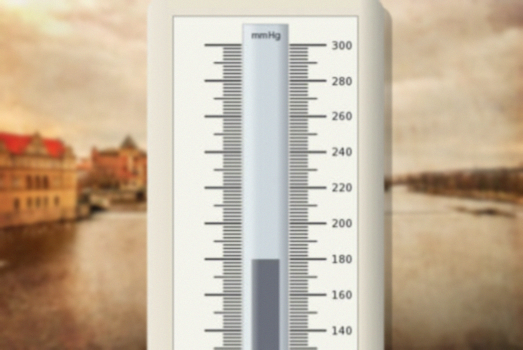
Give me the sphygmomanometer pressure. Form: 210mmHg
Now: 180mmHg
